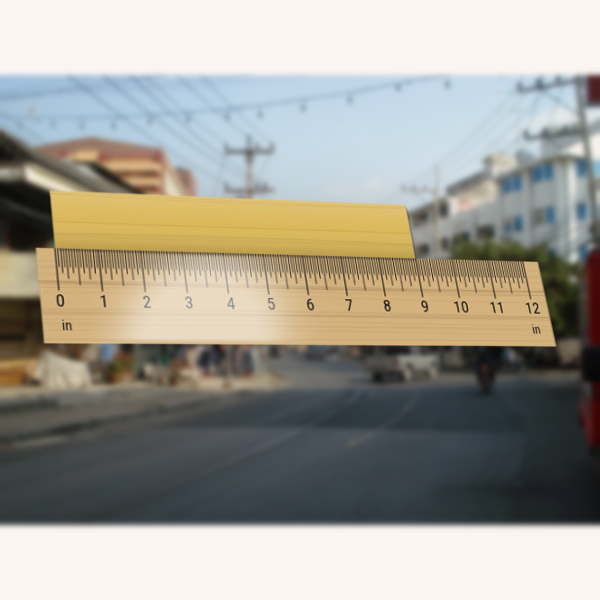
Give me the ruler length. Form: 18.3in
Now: 9in
